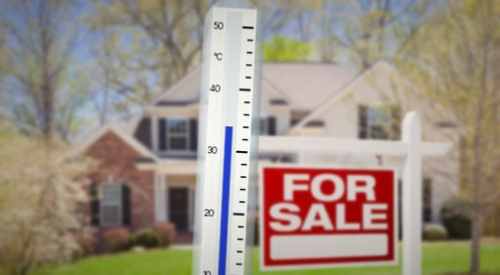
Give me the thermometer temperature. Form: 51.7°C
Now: 34°C
